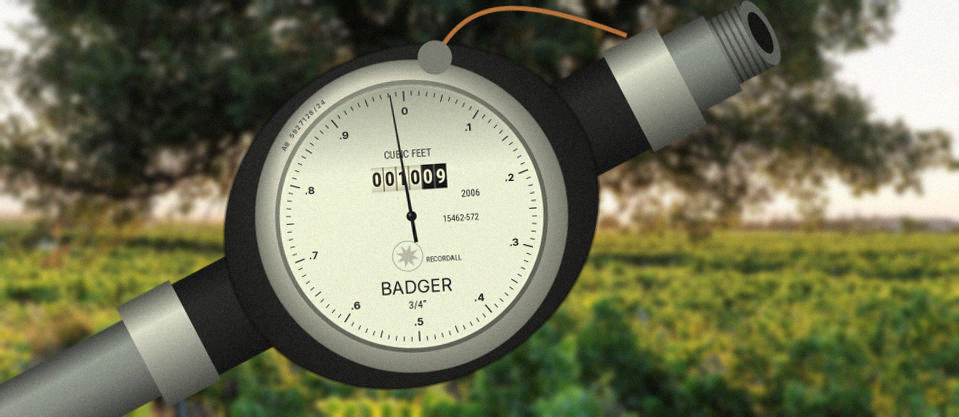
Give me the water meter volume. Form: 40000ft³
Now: 1008.98ft³
